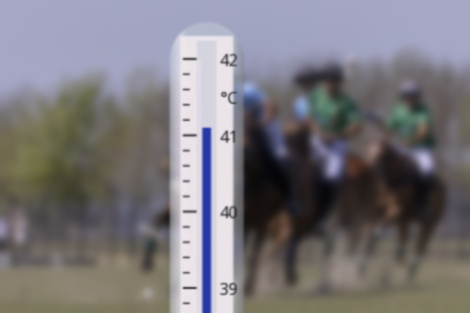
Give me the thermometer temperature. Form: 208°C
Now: 41.1°C
